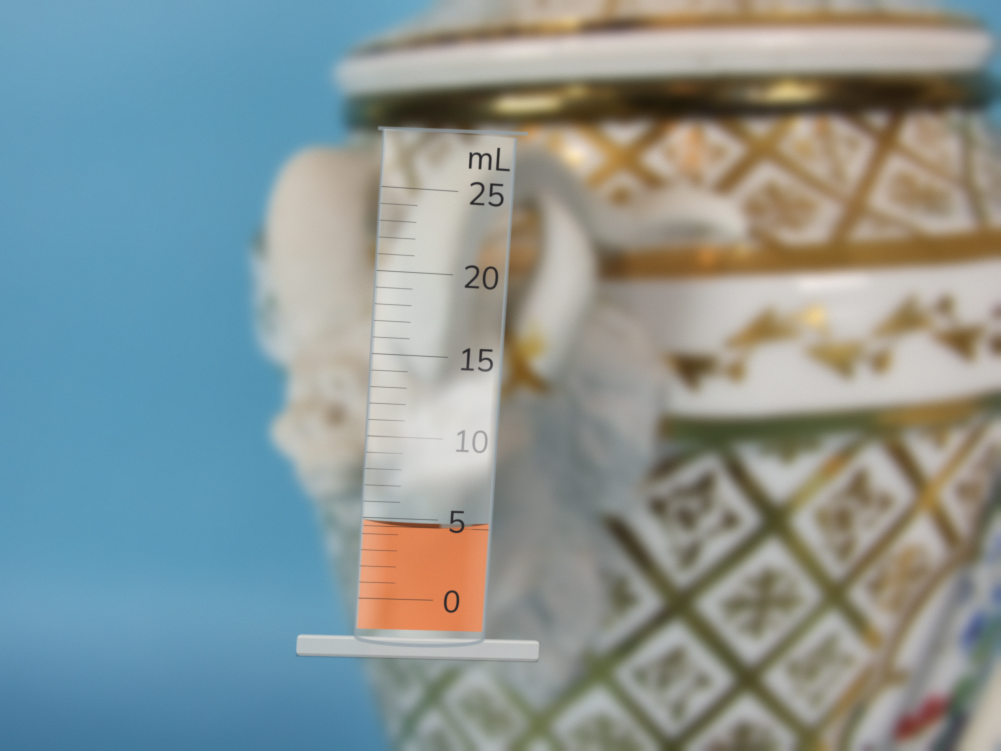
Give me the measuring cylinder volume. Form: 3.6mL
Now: 4.5mL
